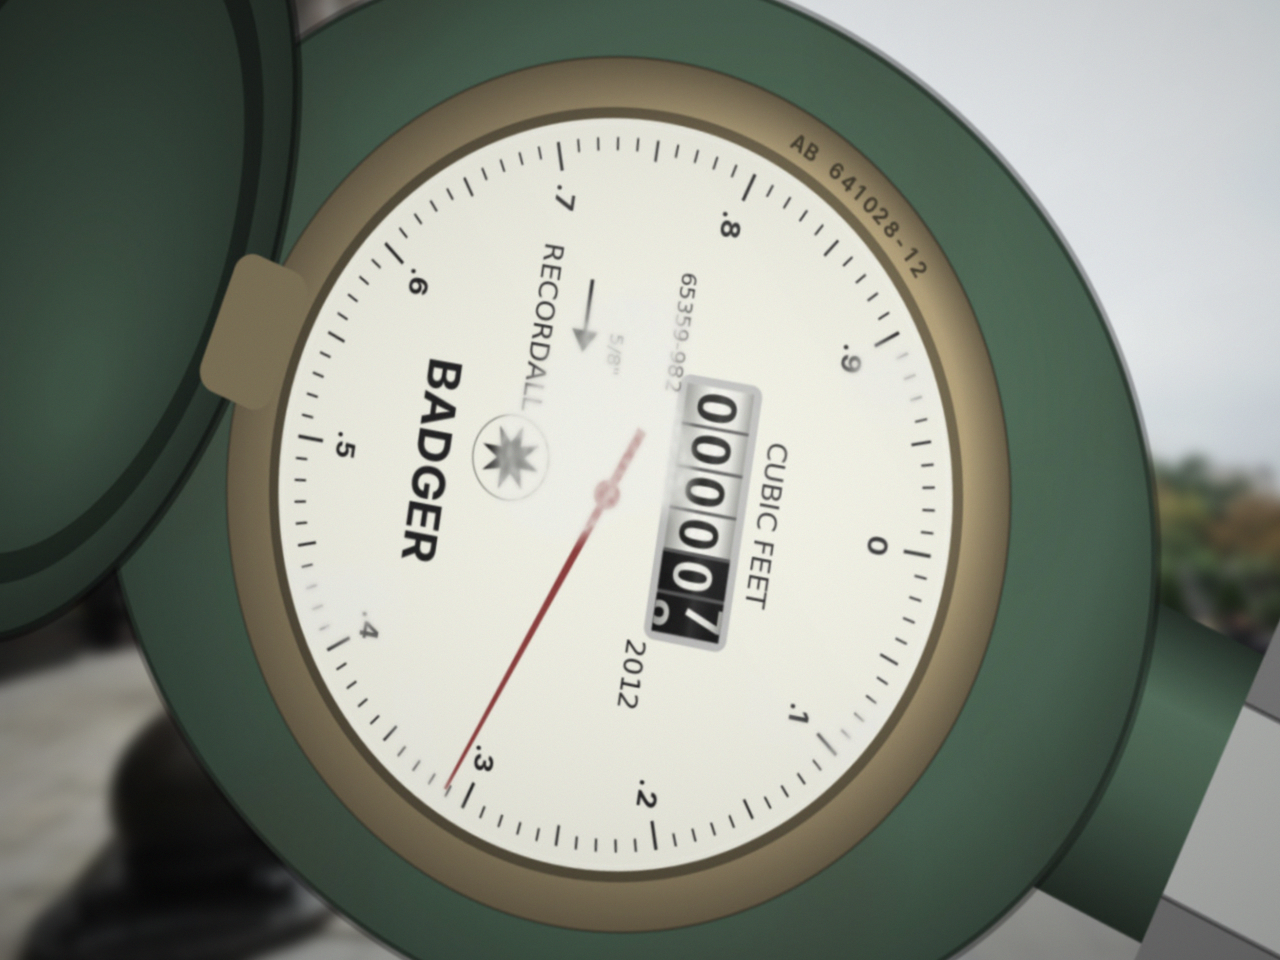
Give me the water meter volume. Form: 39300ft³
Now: 7.31ft³
